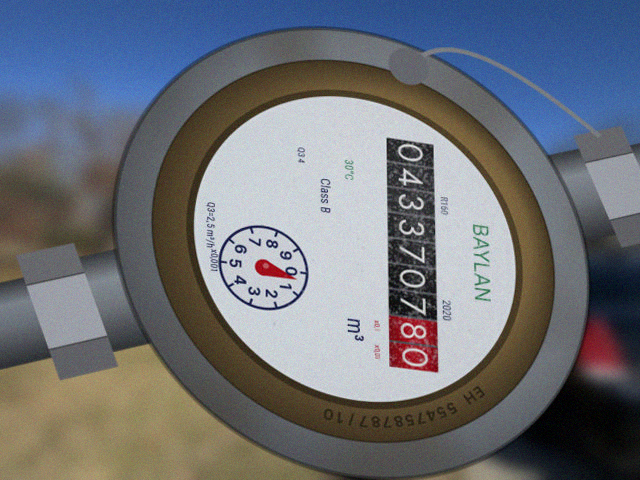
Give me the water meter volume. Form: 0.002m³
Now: 433707.800m³
